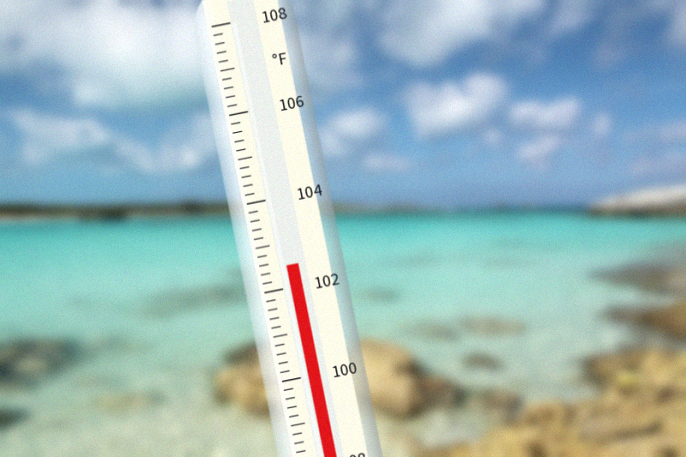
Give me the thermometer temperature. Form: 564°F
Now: 102.5°F
